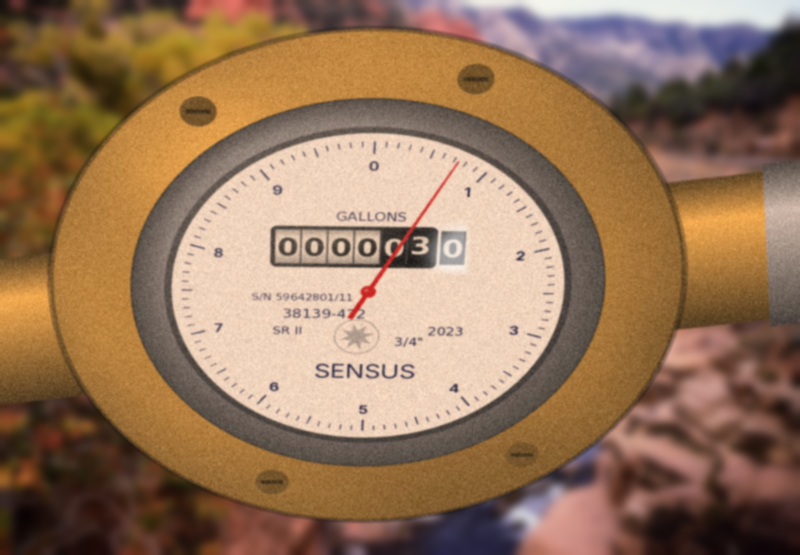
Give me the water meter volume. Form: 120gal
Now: 30.7gal
